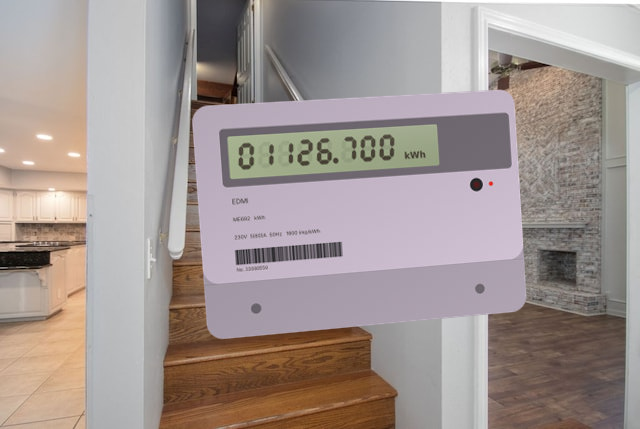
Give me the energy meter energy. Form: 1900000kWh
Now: 1126.700kWh
